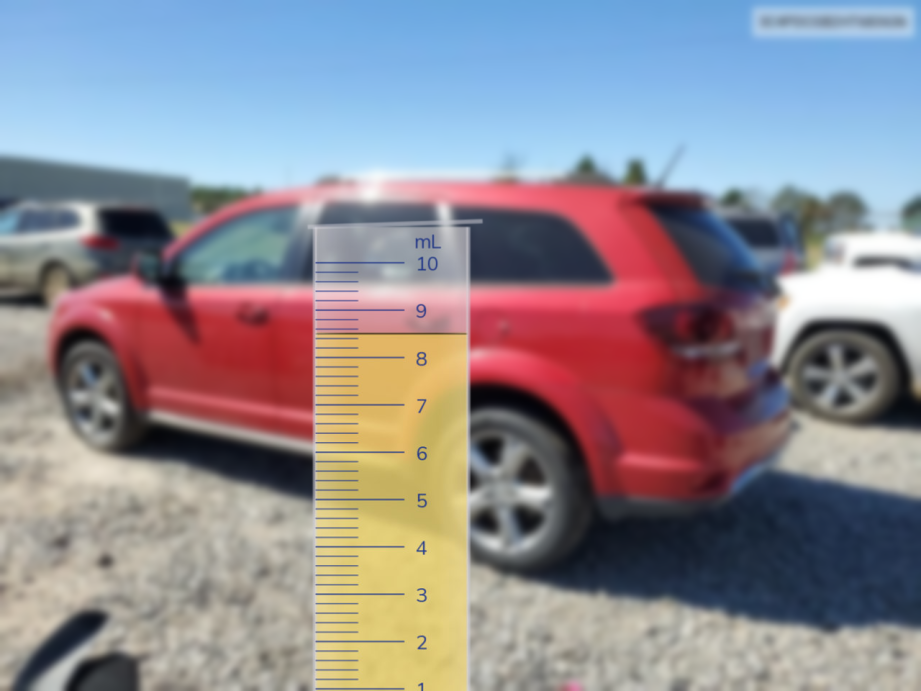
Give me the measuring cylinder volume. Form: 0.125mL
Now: 8.5mL
